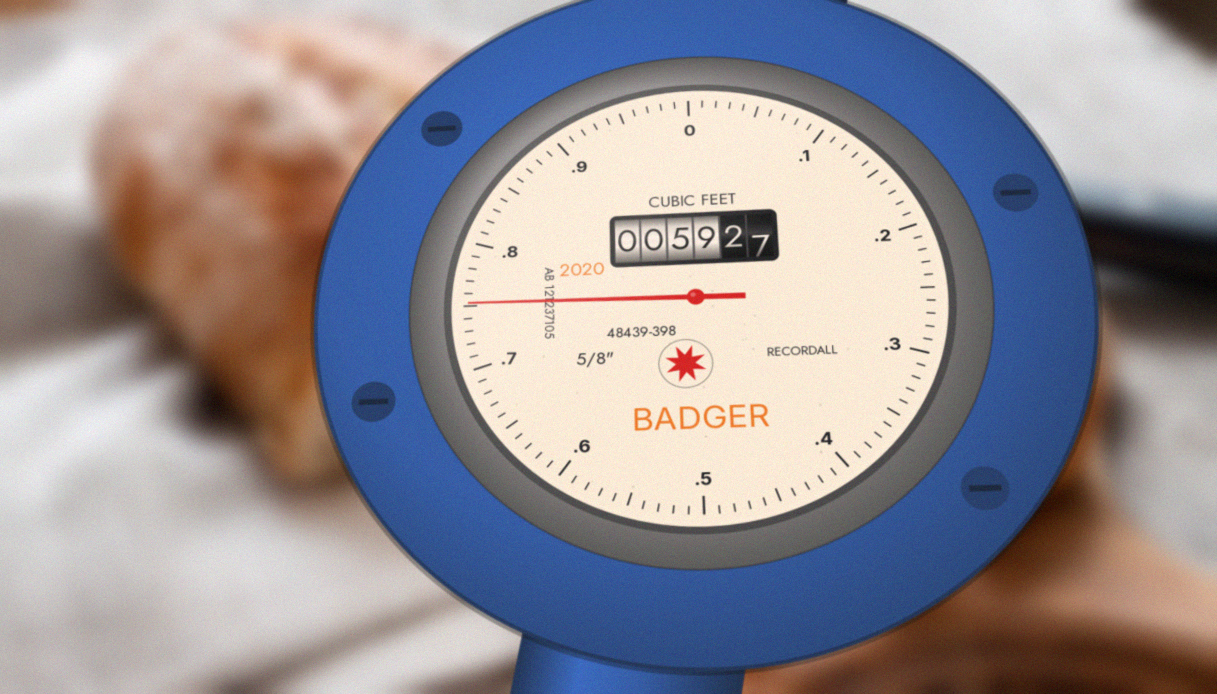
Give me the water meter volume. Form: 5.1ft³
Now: 5926.75ft³
